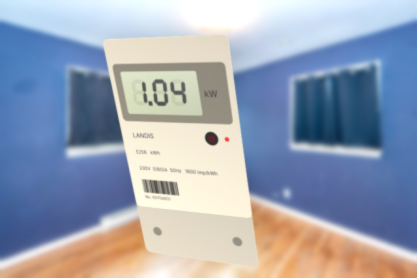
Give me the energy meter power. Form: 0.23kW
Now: 1.04kW
